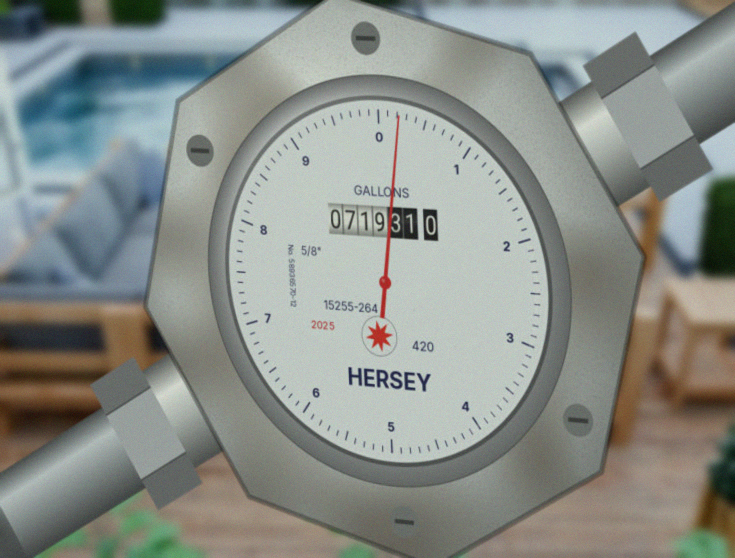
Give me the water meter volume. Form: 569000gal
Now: 719310.2gal
